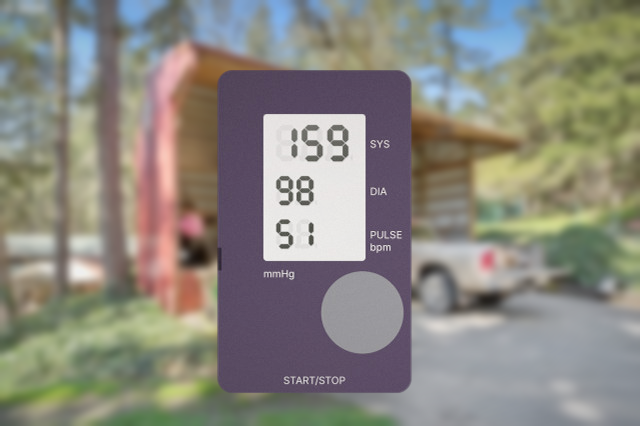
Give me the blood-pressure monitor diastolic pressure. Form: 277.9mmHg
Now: 98mmHg
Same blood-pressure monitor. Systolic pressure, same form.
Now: 159mmHg
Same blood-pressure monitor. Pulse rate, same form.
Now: 51bpm
